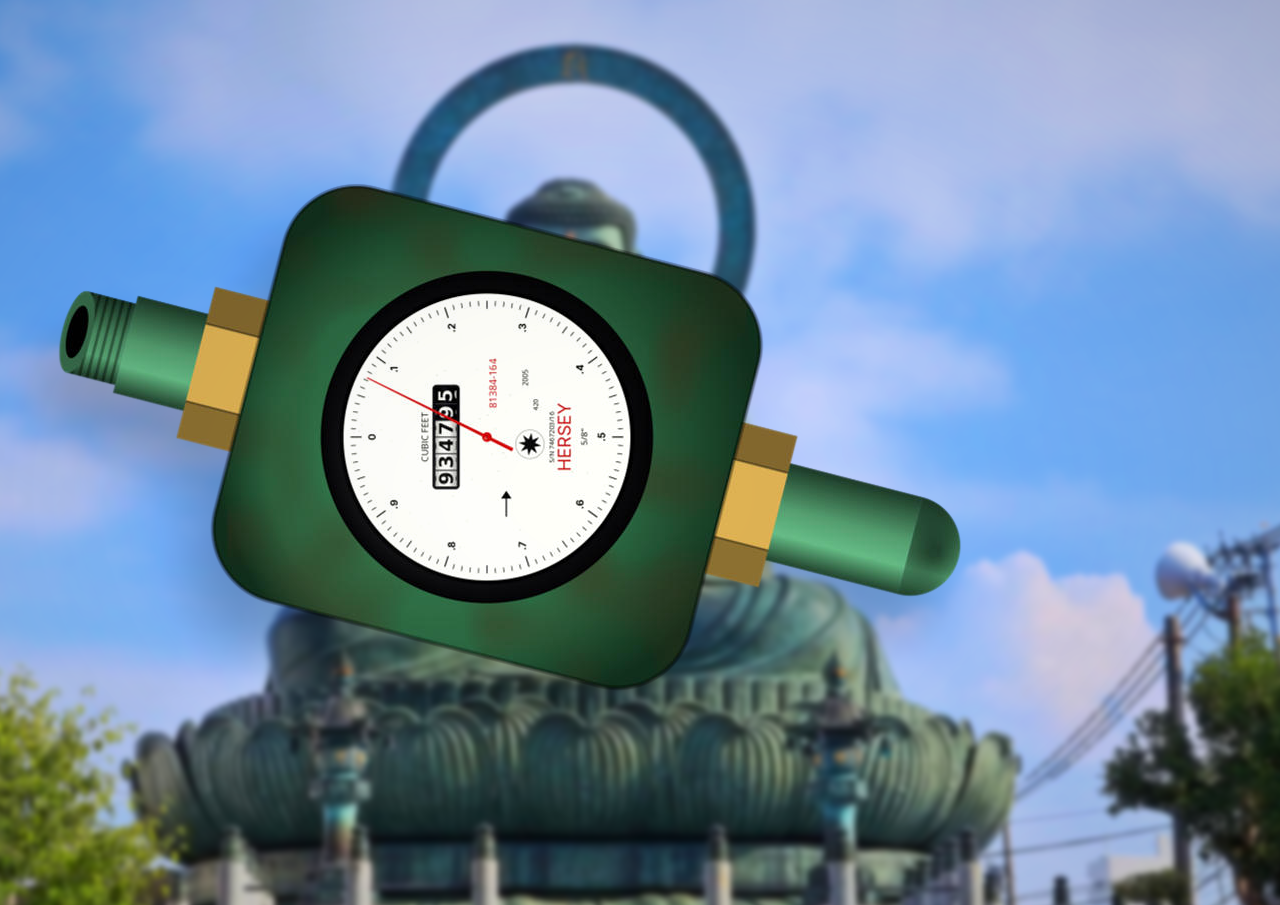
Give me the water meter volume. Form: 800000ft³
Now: 934795.07ft³
